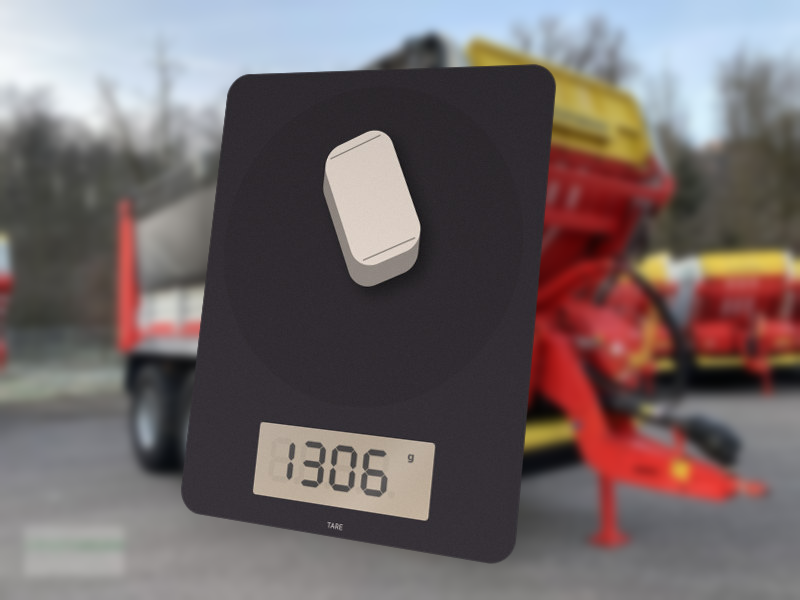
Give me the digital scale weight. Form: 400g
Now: 1306g
